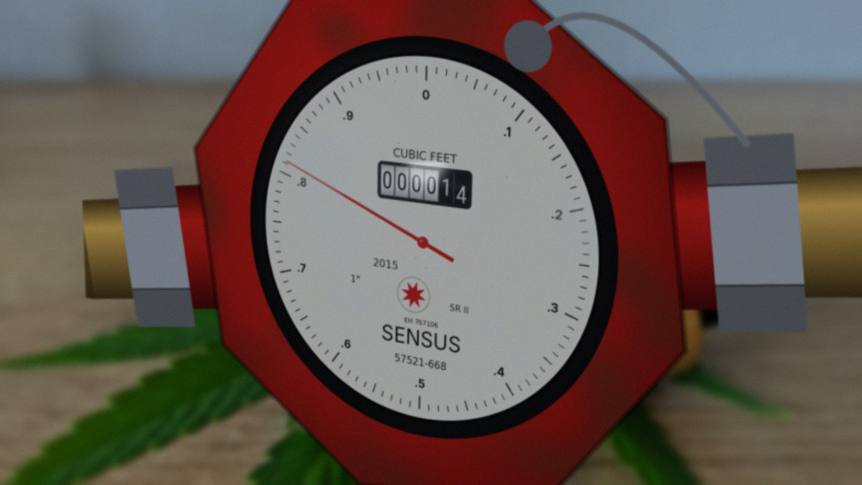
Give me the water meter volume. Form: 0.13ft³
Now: 13.81ft³
